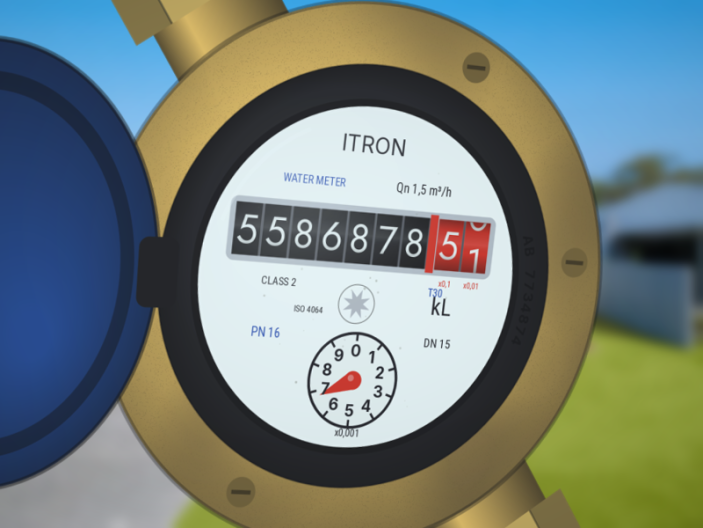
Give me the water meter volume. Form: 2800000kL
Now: 5586878.506kL
